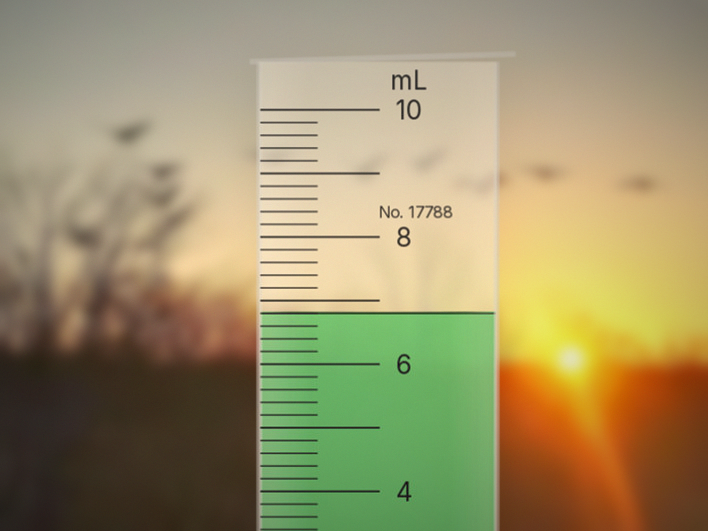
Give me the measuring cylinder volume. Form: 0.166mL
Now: 6.8mL
